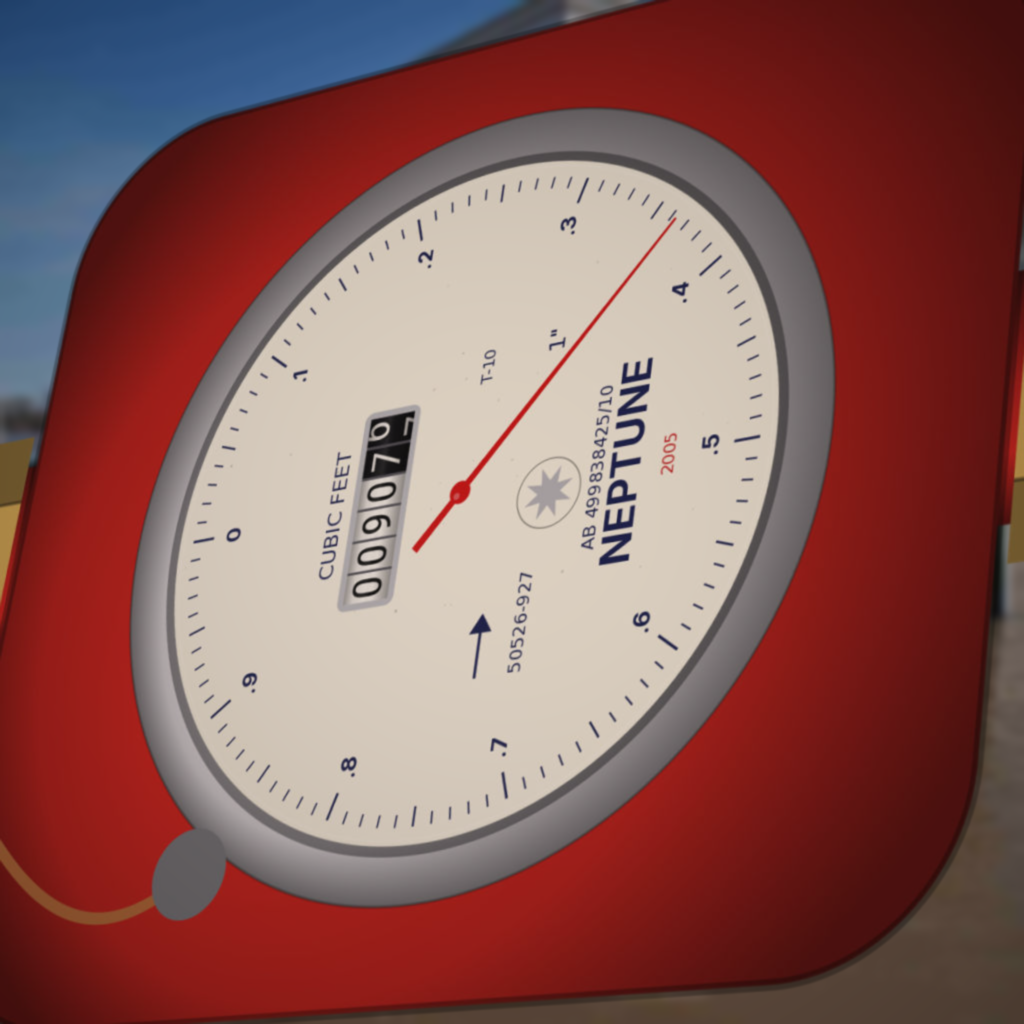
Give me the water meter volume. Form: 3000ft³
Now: 9076.36ft³
